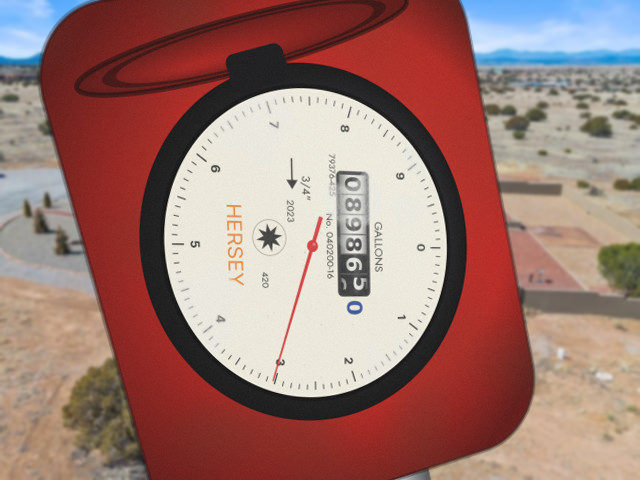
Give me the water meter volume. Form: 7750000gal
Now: 898653.0gal
